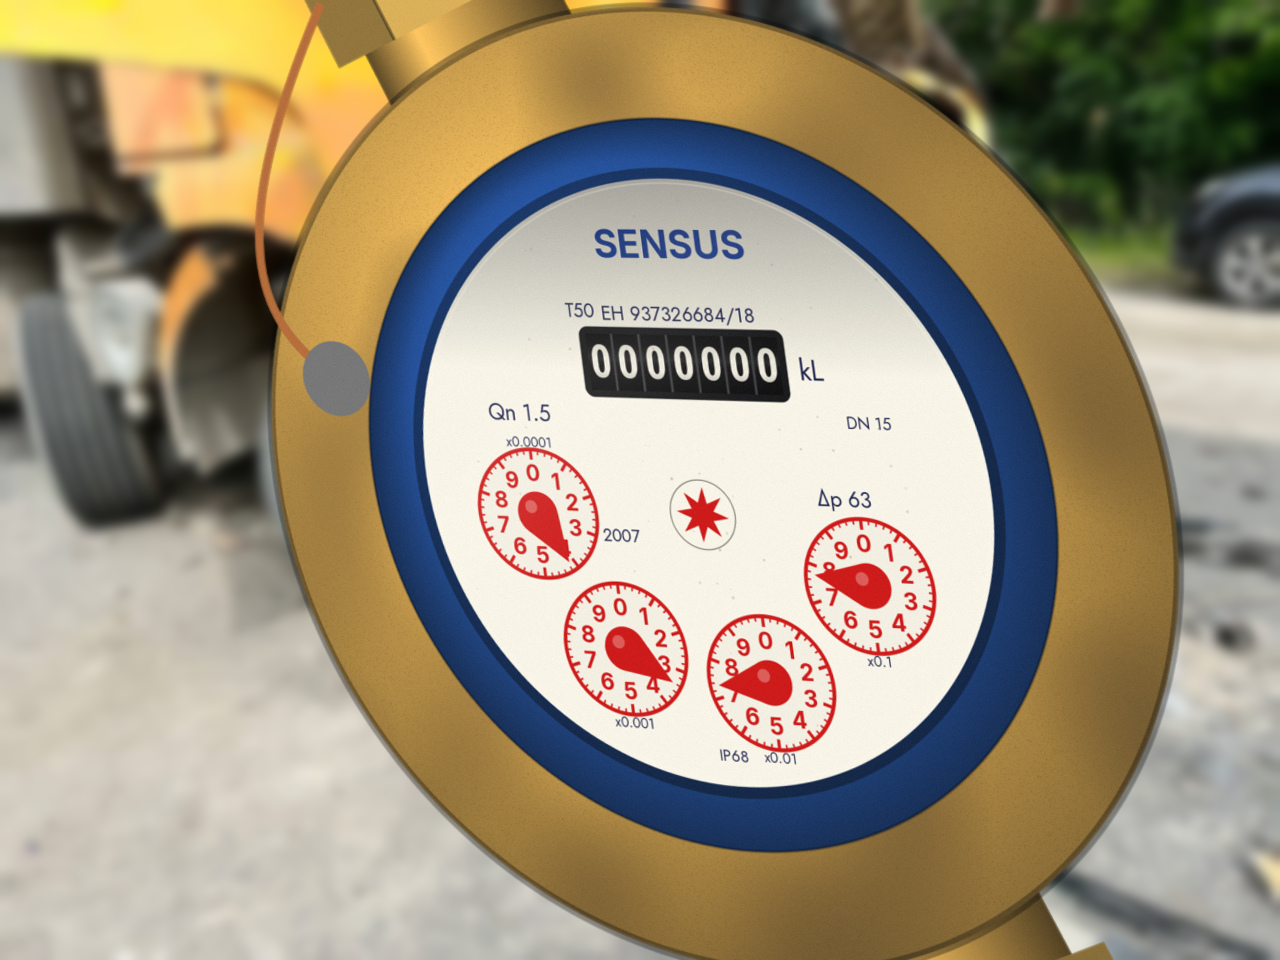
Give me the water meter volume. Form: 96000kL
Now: 0.7734kL
